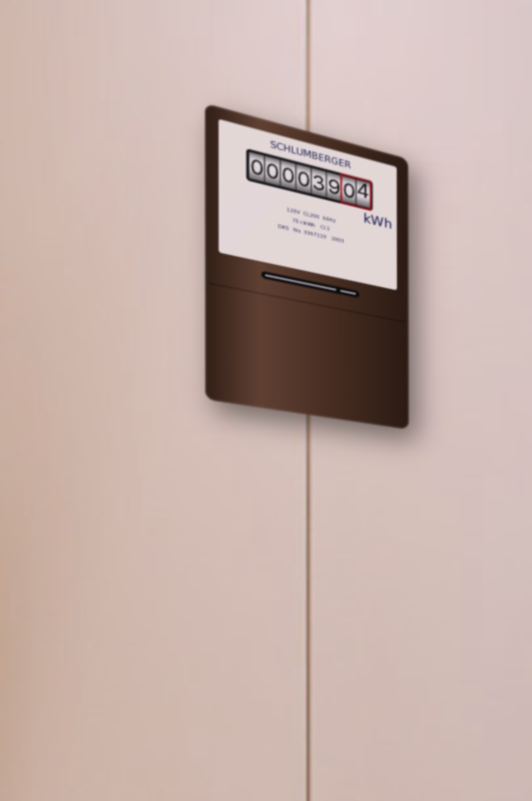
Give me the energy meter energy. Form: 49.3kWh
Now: 39.04kWh
